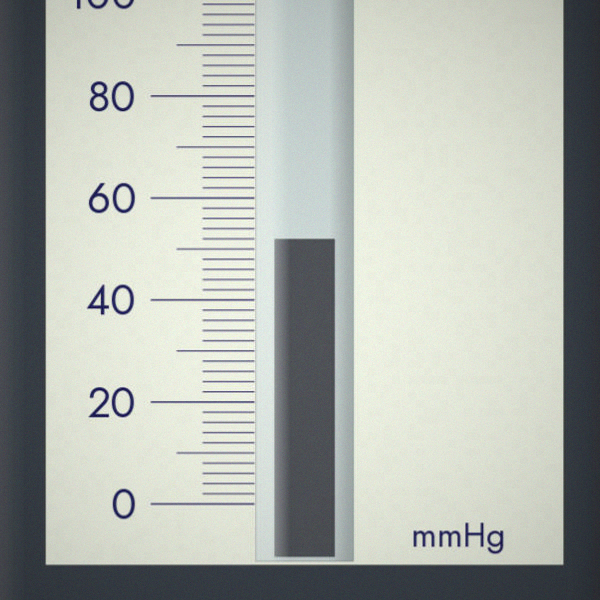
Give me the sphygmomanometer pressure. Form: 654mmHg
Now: 52mmHg
